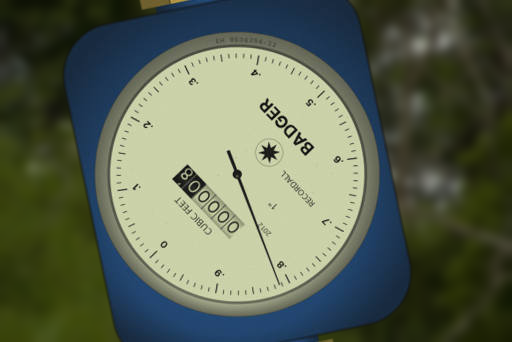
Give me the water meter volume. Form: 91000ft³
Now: 7.81ft³
